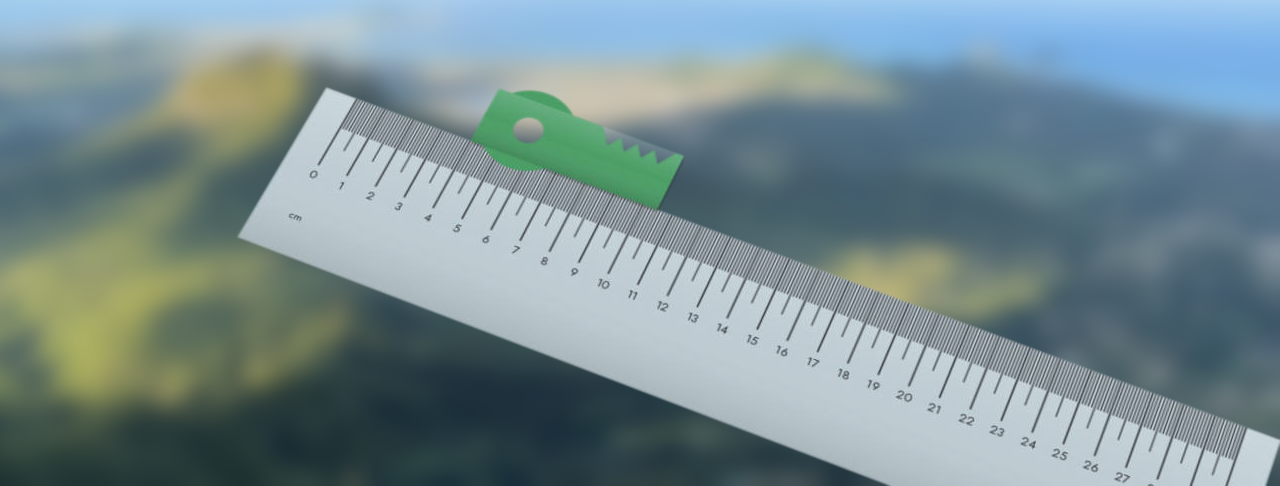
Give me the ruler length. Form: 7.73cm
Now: 6.5cm
